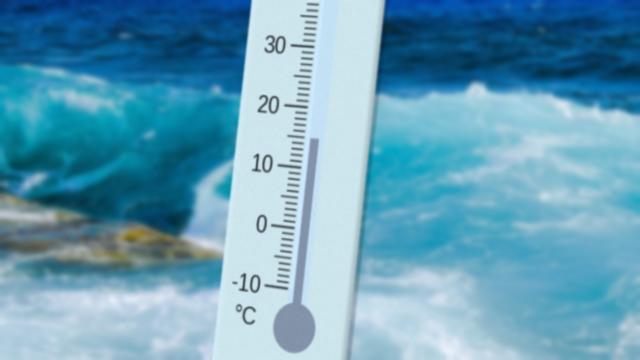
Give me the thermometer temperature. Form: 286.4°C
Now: 15°C
